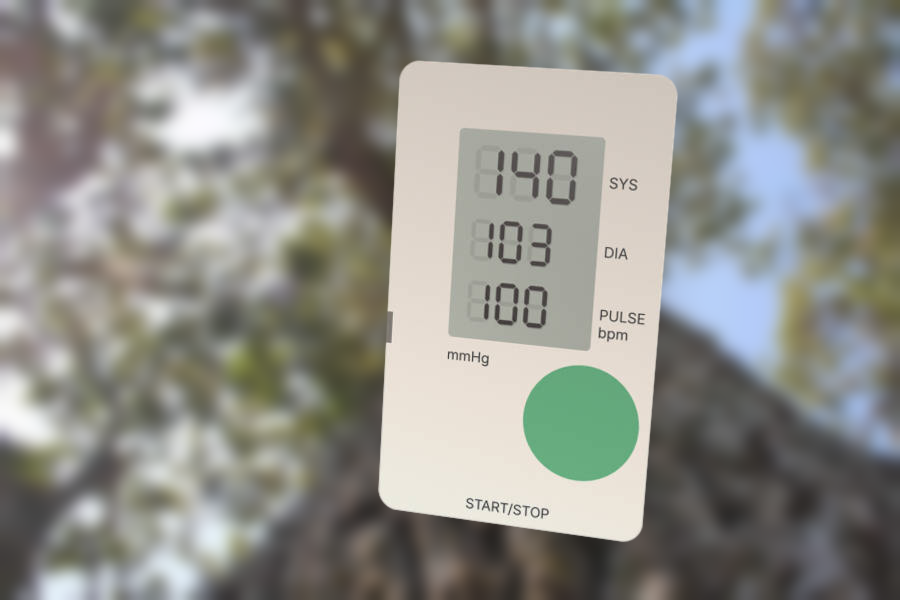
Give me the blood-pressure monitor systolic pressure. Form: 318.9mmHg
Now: 140mmHg
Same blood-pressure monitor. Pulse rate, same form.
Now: 100bpm
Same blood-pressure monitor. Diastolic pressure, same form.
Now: 103mmHg
